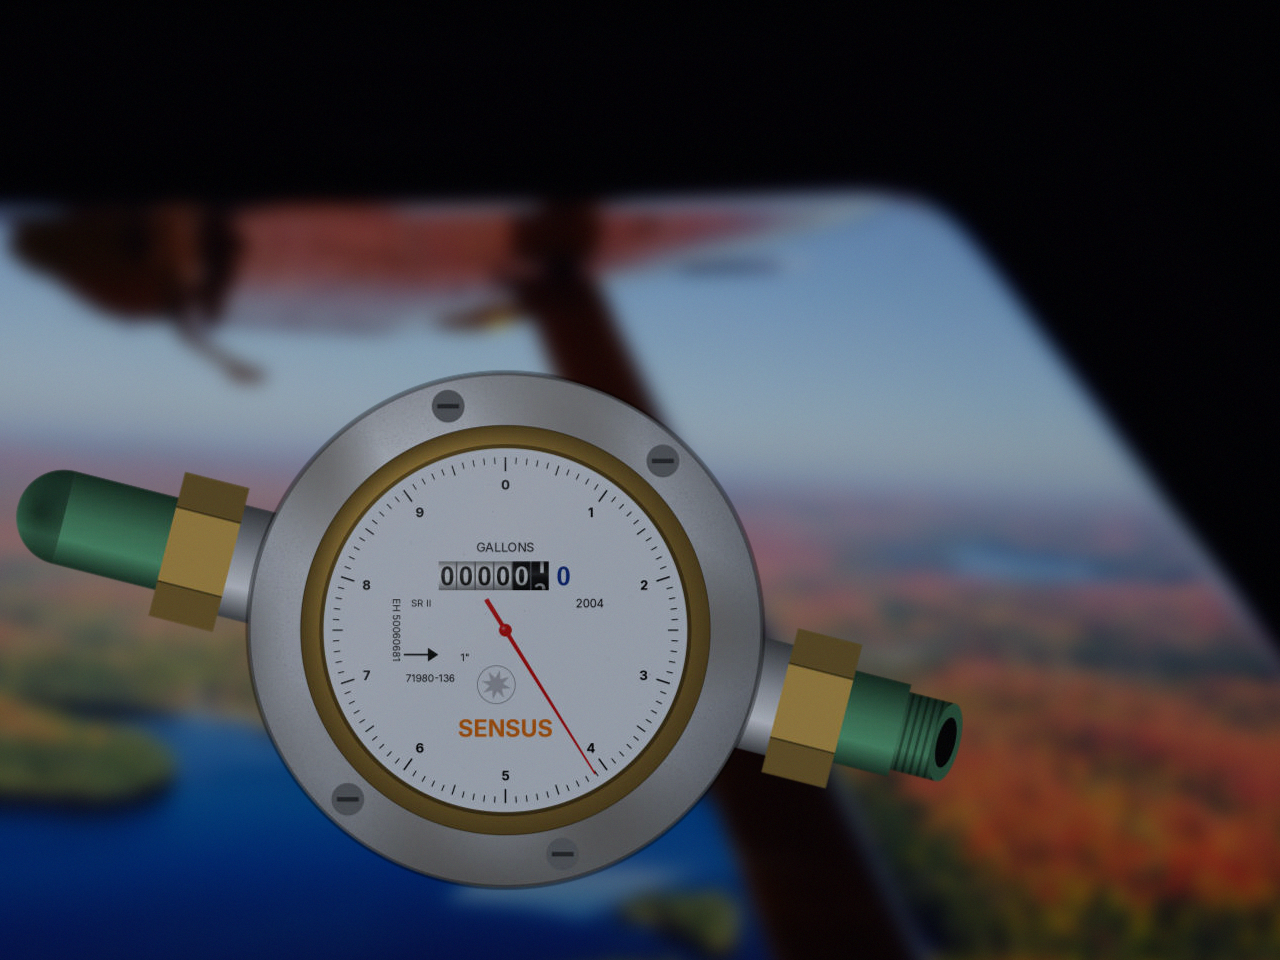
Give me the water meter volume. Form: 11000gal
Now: 14.1gal
